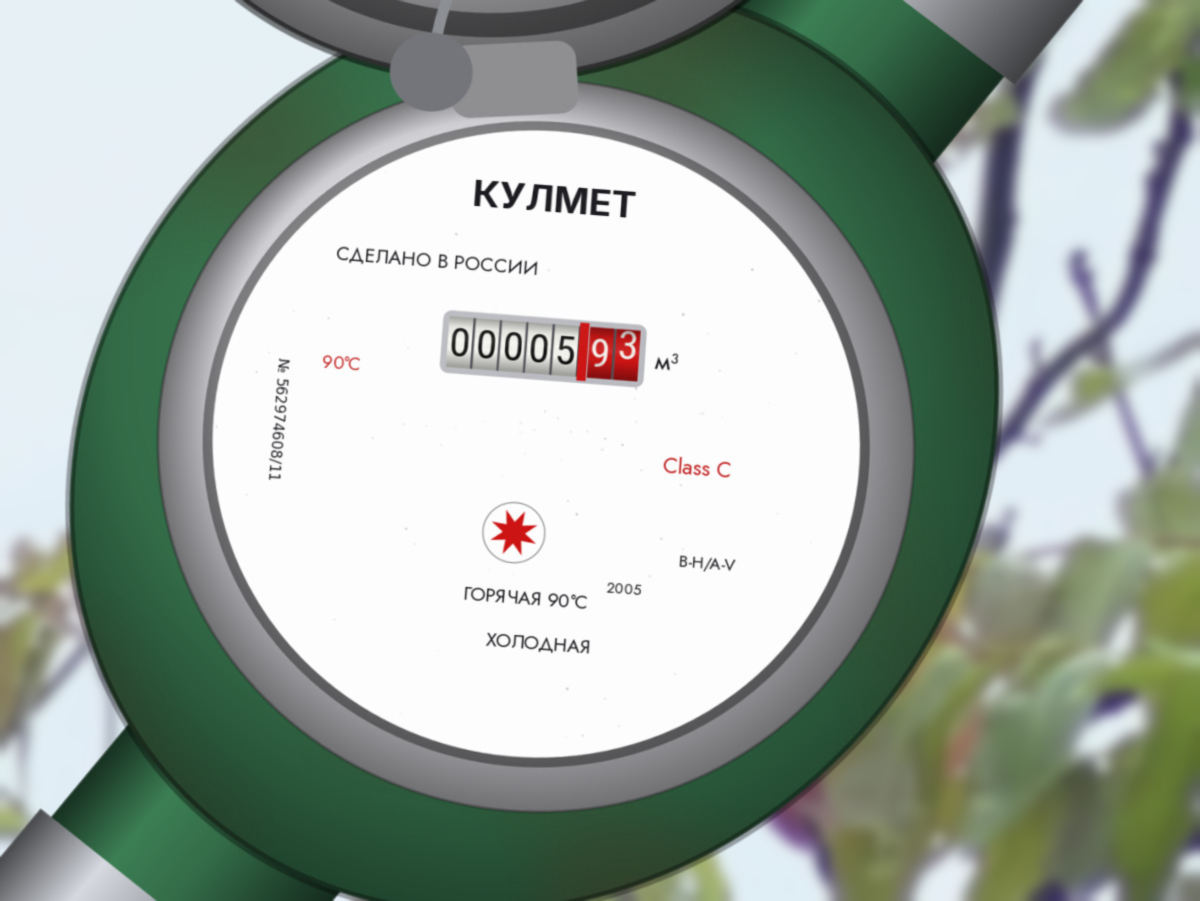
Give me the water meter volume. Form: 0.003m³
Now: 5.93m³
